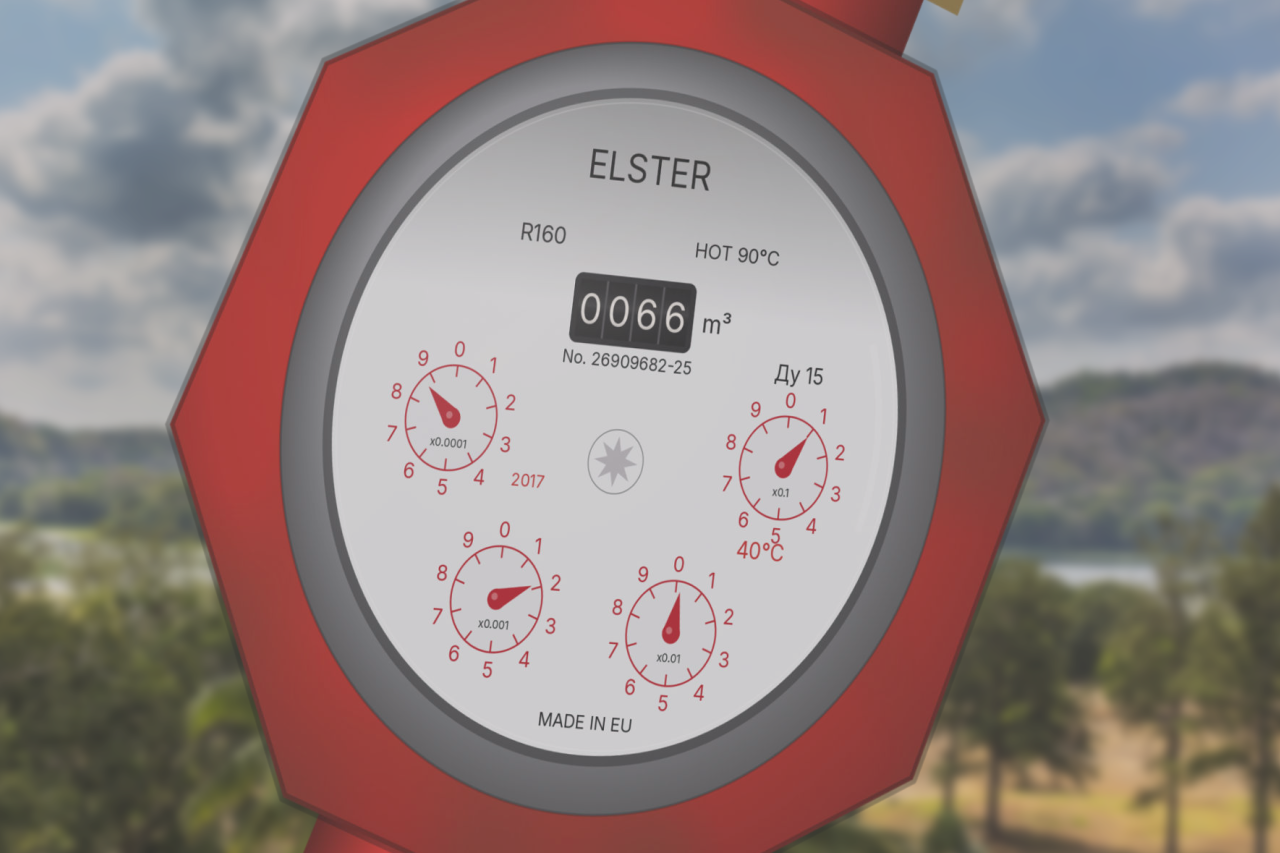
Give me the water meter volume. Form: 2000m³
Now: 66.1018m³
